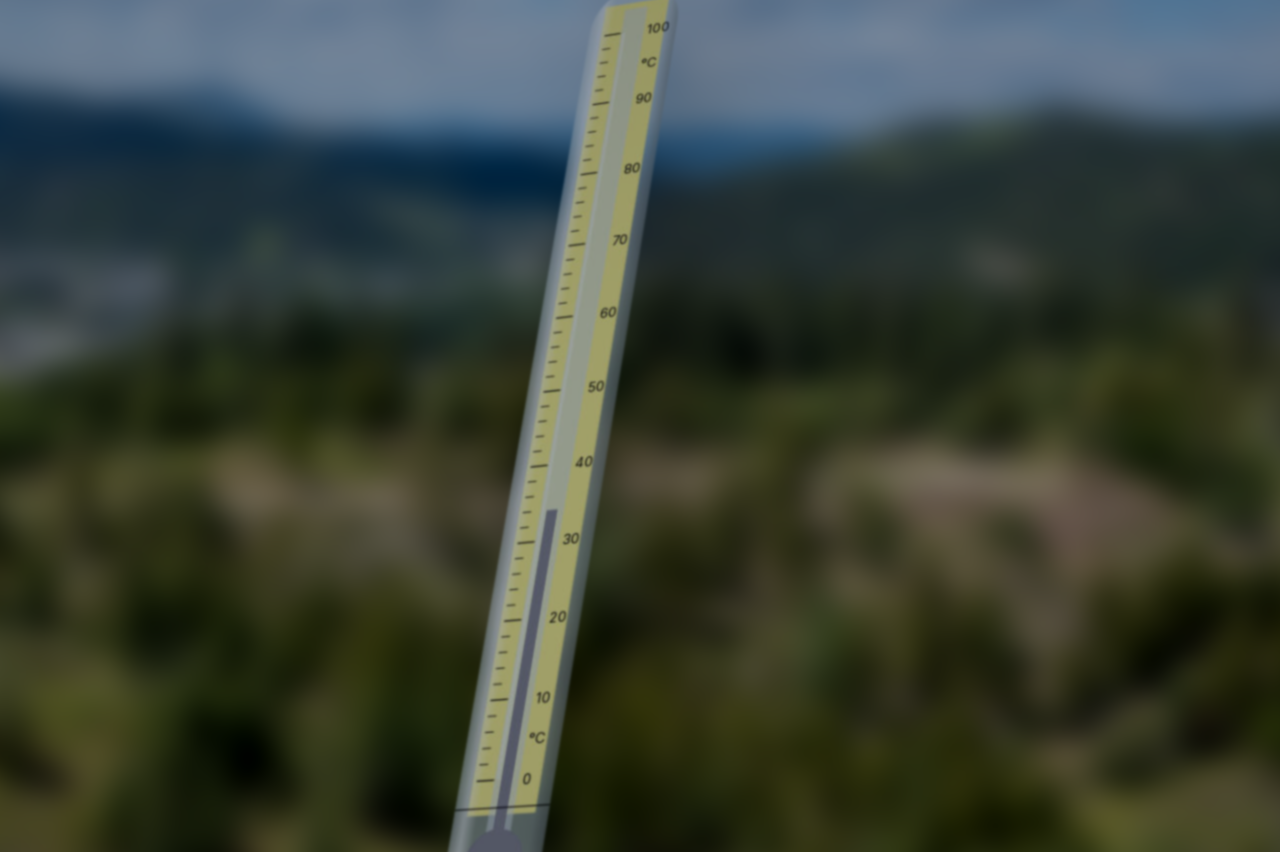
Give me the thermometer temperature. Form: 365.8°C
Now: 34°C
